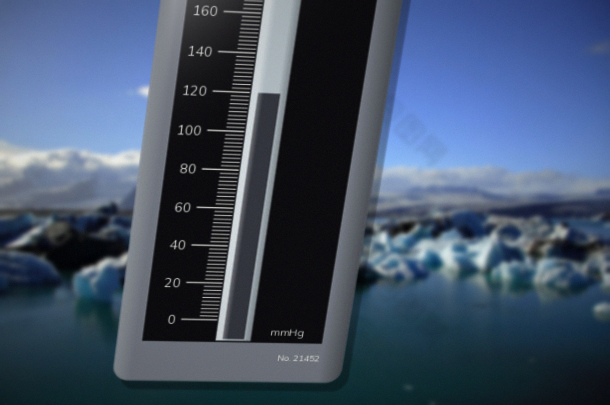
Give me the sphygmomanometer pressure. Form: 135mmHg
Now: 120mmHg
